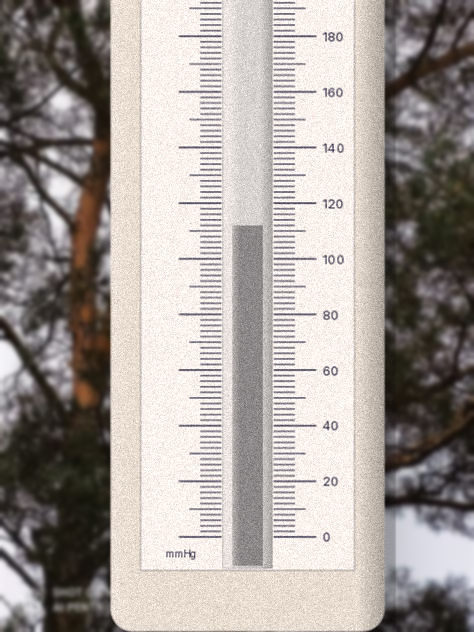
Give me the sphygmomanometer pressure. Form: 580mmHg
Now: 112mmHg
